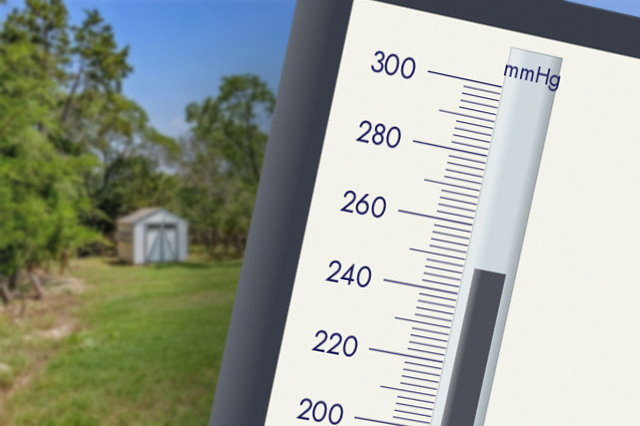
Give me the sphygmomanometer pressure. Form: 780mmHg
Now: 248mmHg
